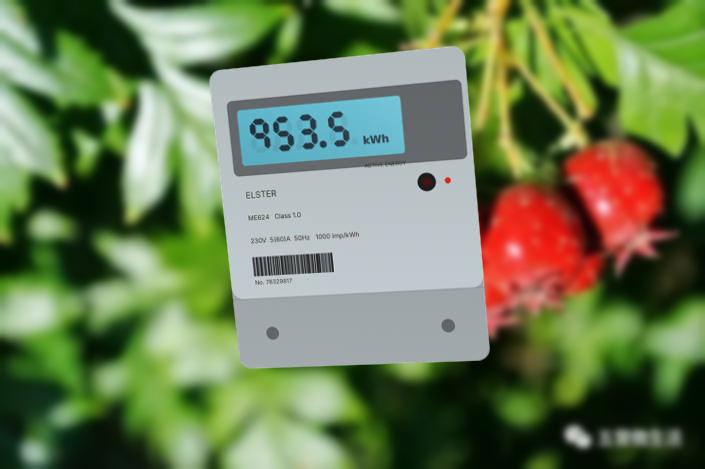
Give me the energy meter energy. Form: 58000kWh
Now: 953.5kWh
